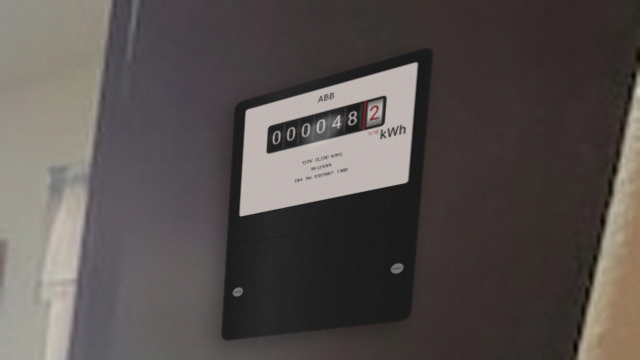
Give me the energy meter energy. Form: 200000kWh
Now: 48.2kWh
